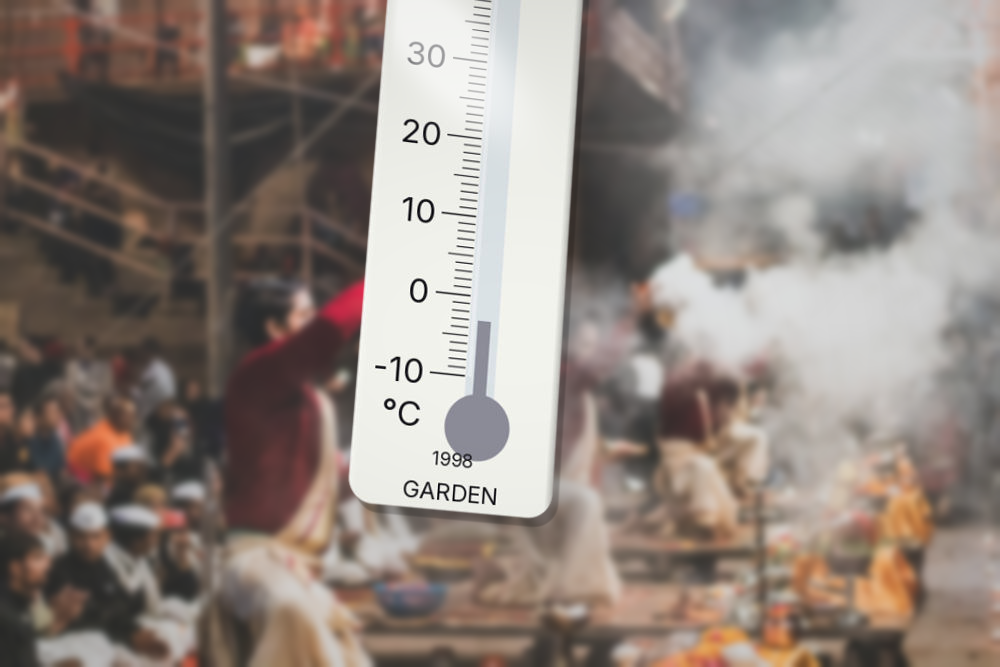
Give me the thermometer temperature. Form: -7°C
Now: -3°C
